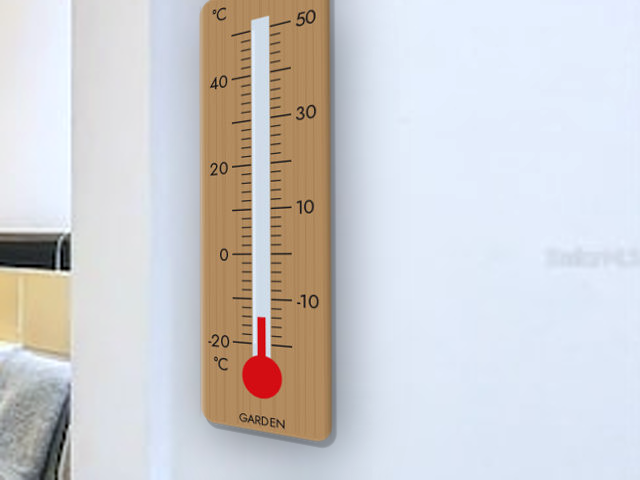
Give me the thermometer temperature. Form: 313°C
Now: -14°C
